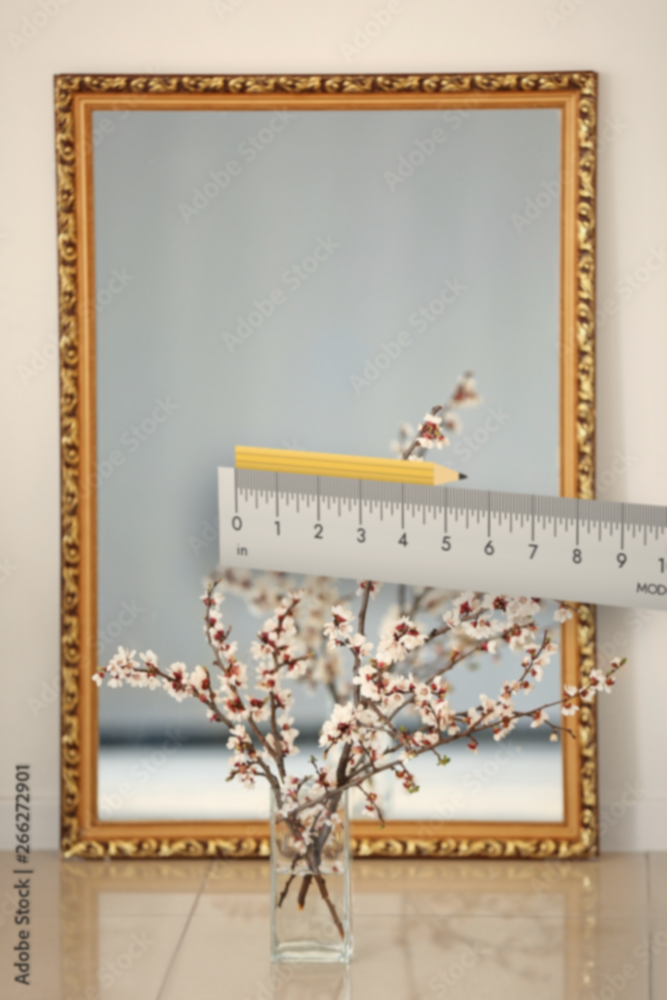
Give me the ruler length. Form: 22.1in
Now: 5.5in
